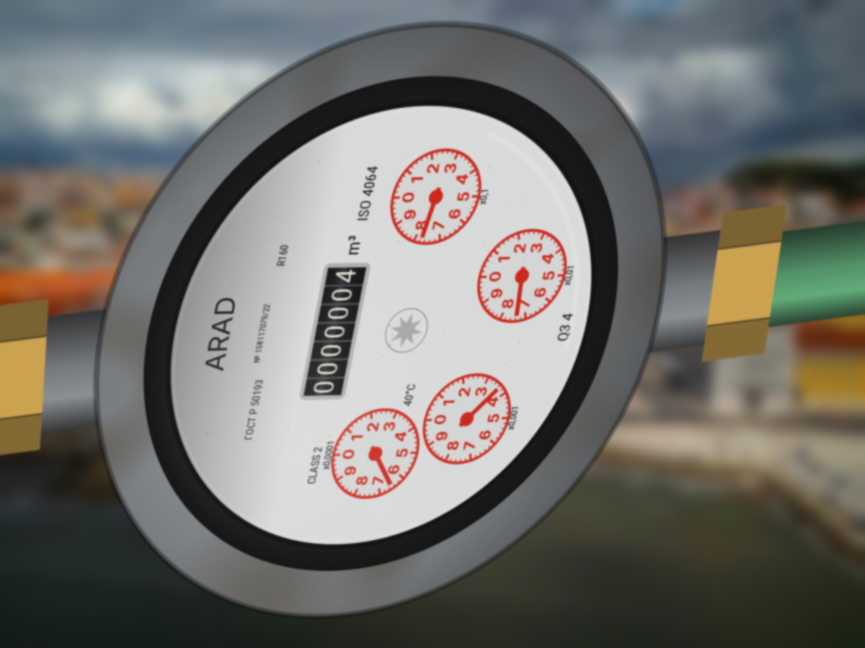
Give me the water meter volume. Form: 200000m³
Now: 4.7736m³
